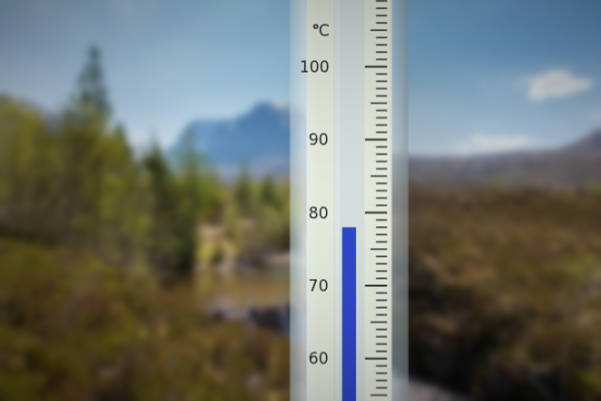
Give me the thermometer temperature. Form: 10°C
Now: 78°C
